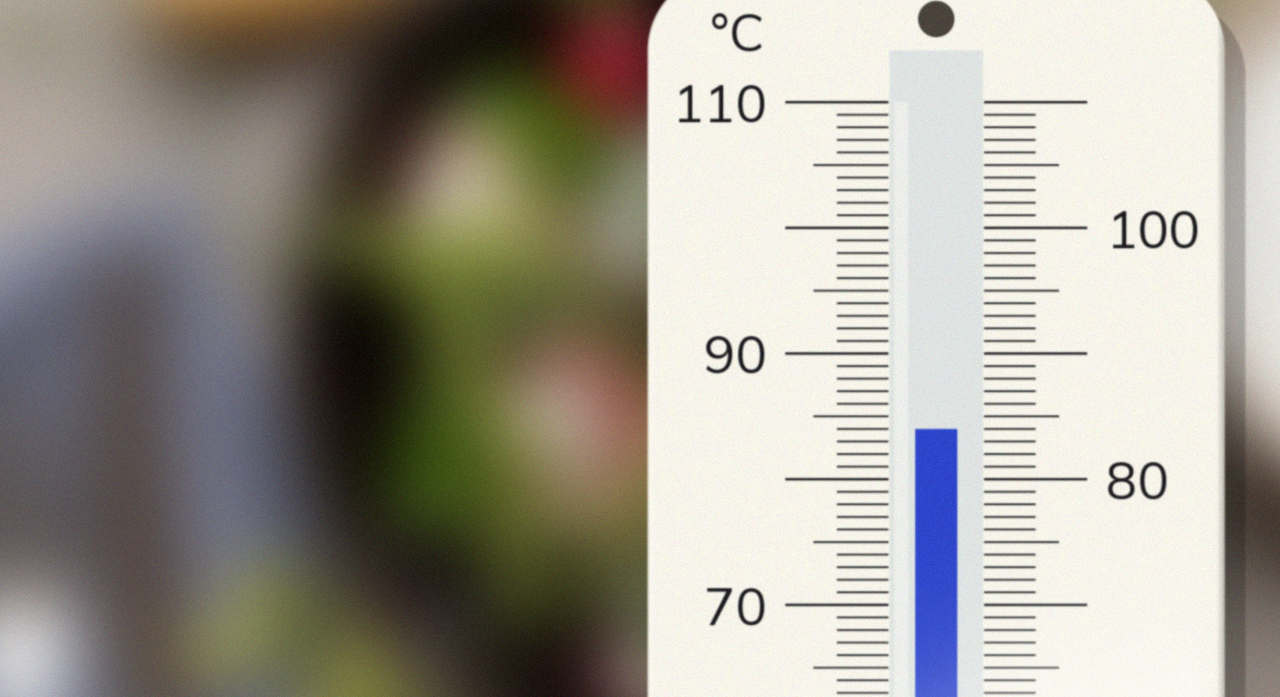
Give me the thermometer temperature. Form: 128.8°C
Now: 84°C
